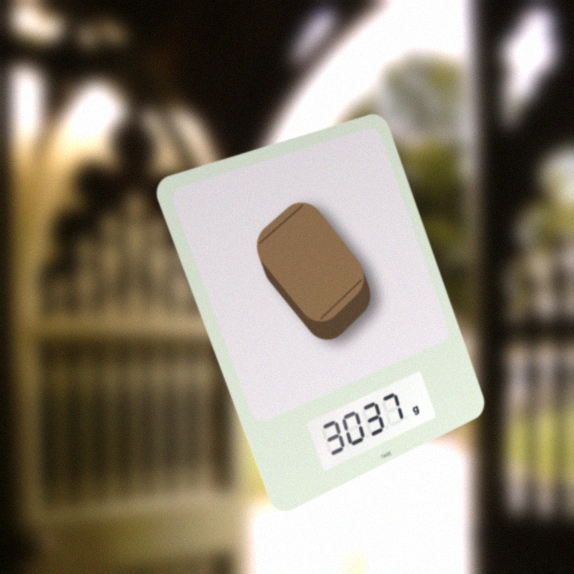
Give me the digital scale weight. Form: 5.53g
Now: 3037g
